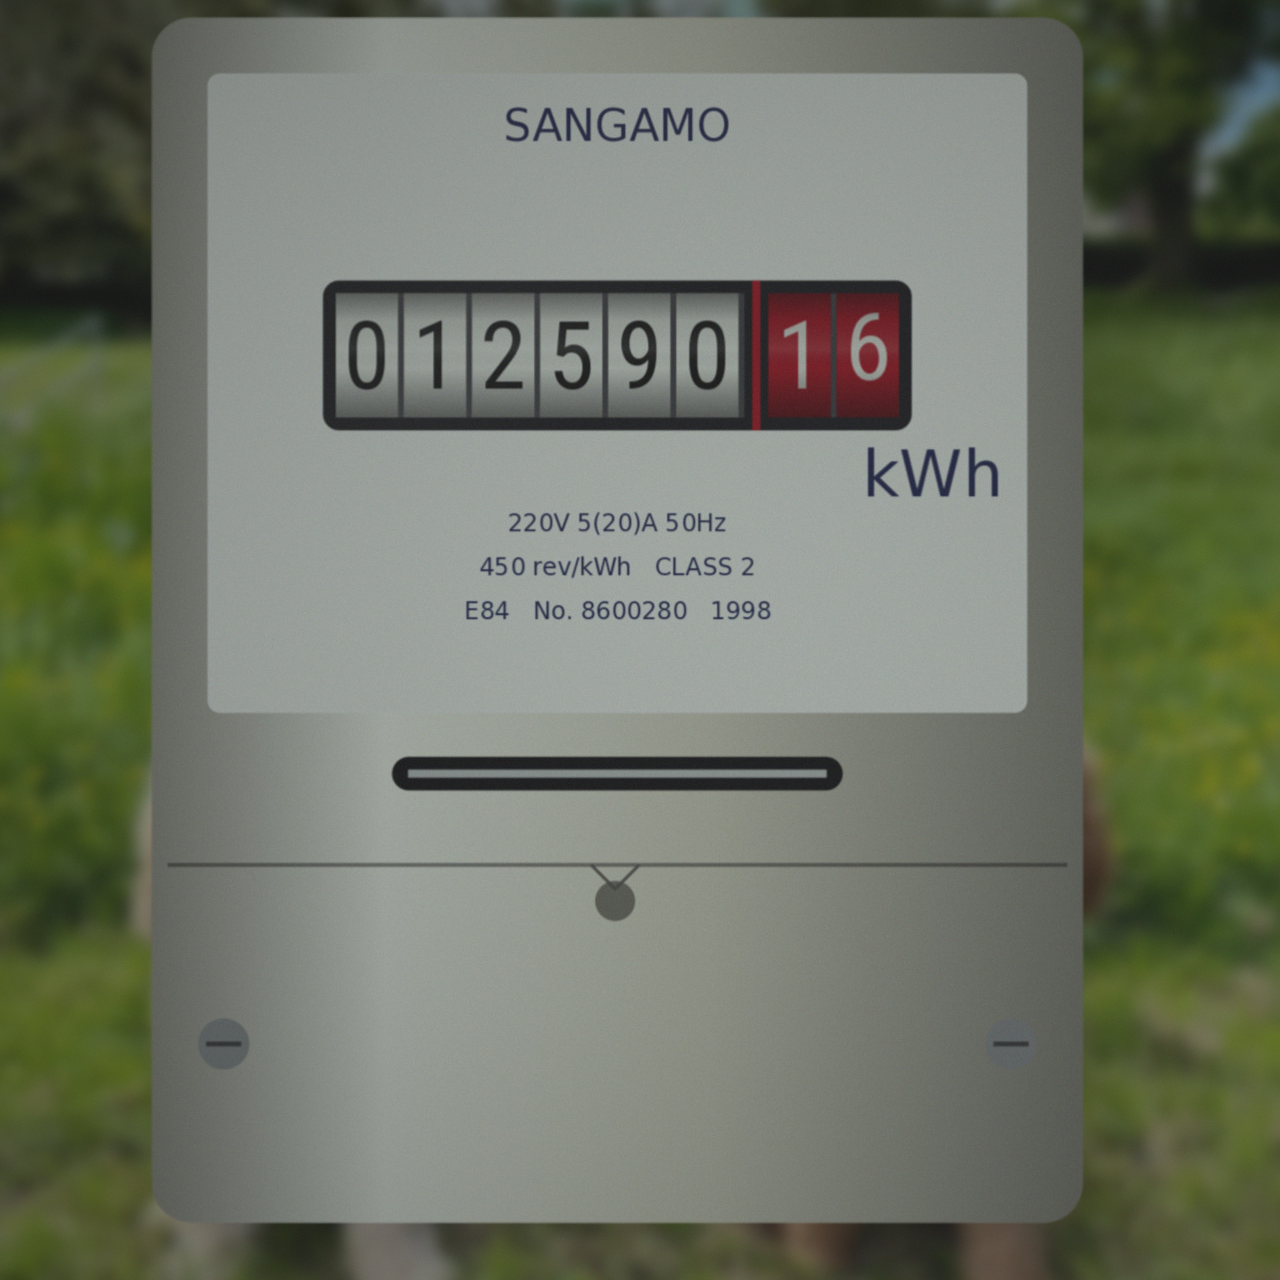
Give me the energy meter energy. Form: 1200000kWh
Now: 12590.16kWh
